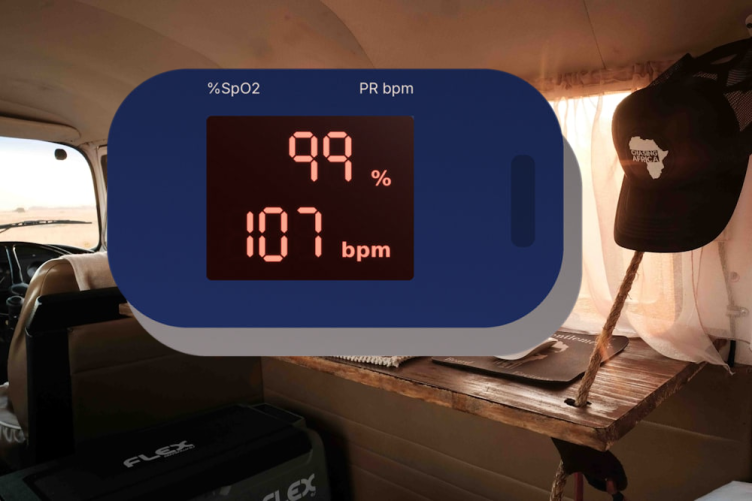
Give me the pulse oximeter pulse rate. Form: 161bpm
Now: 107bpm
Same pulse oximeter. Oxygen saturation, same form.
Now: 99%
